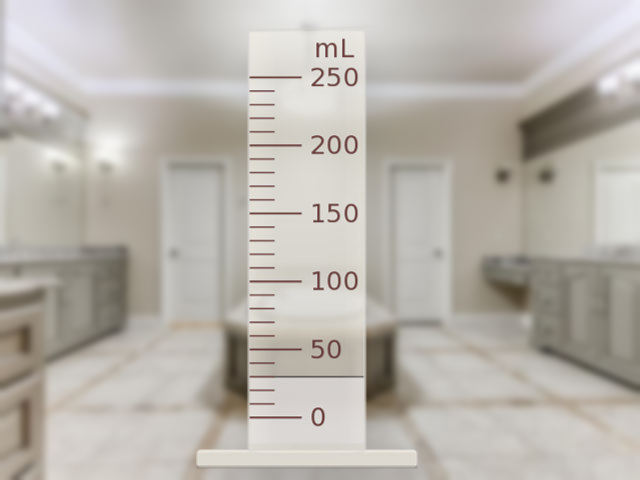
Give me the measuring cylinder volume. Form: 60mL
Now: 30mL
